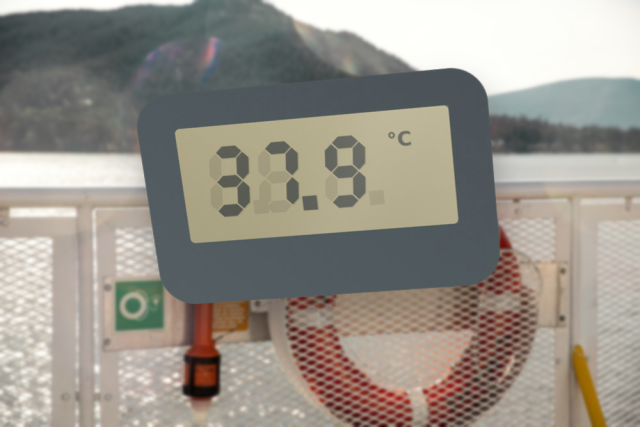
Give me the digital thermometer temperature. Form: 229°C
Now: 37.9°C
